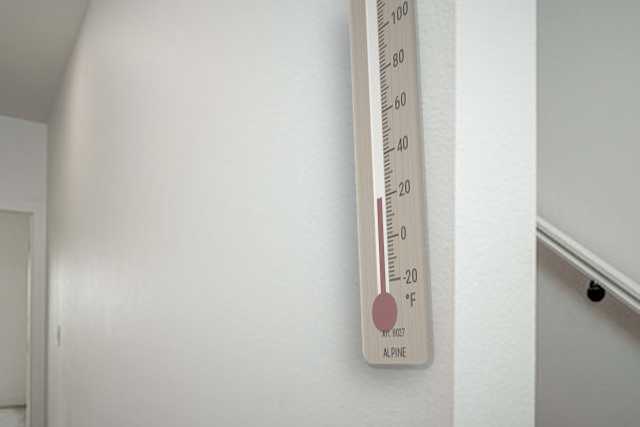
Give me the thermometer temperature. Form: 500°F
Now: 20°F
